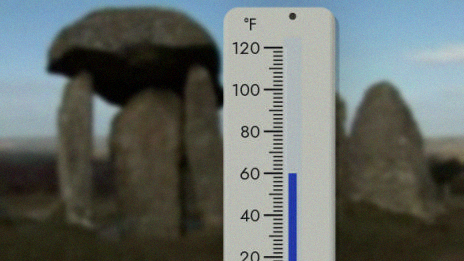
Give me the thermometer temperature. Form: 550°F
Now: 60°F
